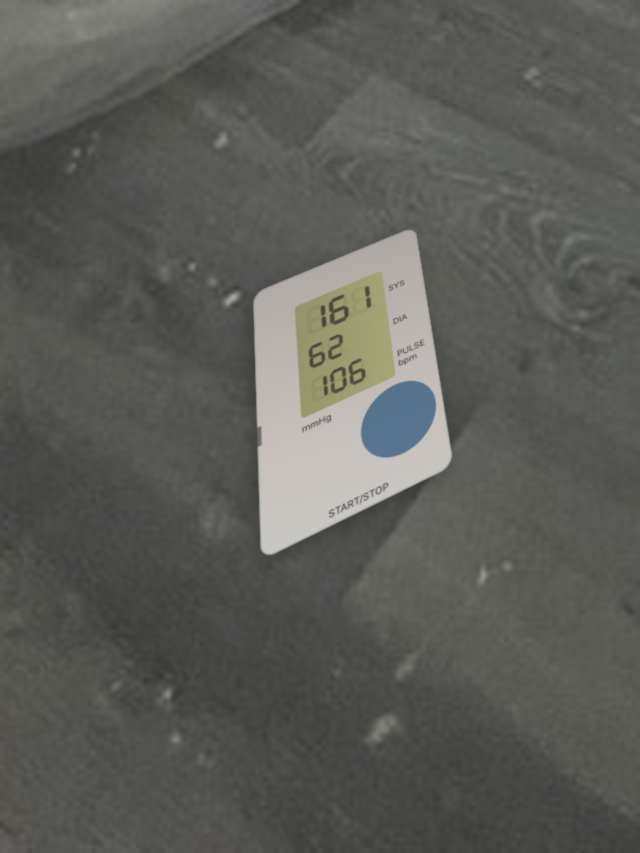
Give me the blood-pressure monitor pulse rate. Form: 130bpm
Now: 106bpm
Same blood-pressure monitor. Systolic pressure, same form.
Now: 161mmHg
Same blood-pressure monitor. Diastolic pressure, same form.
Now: 62mmHg
